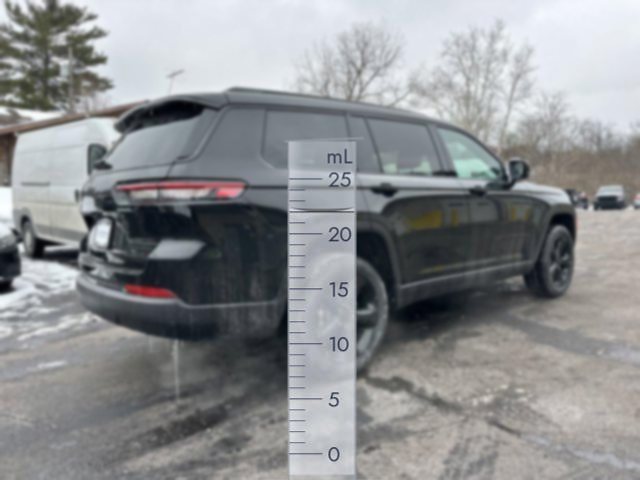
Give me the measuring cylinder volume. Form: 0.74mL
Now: 22mL
